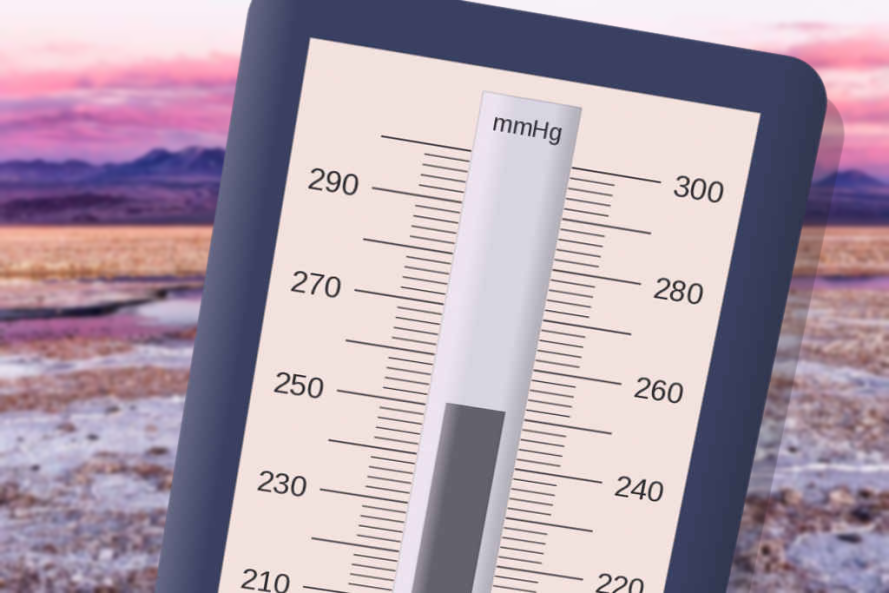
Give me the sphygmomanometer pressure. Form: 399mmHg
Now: 251mmHg
